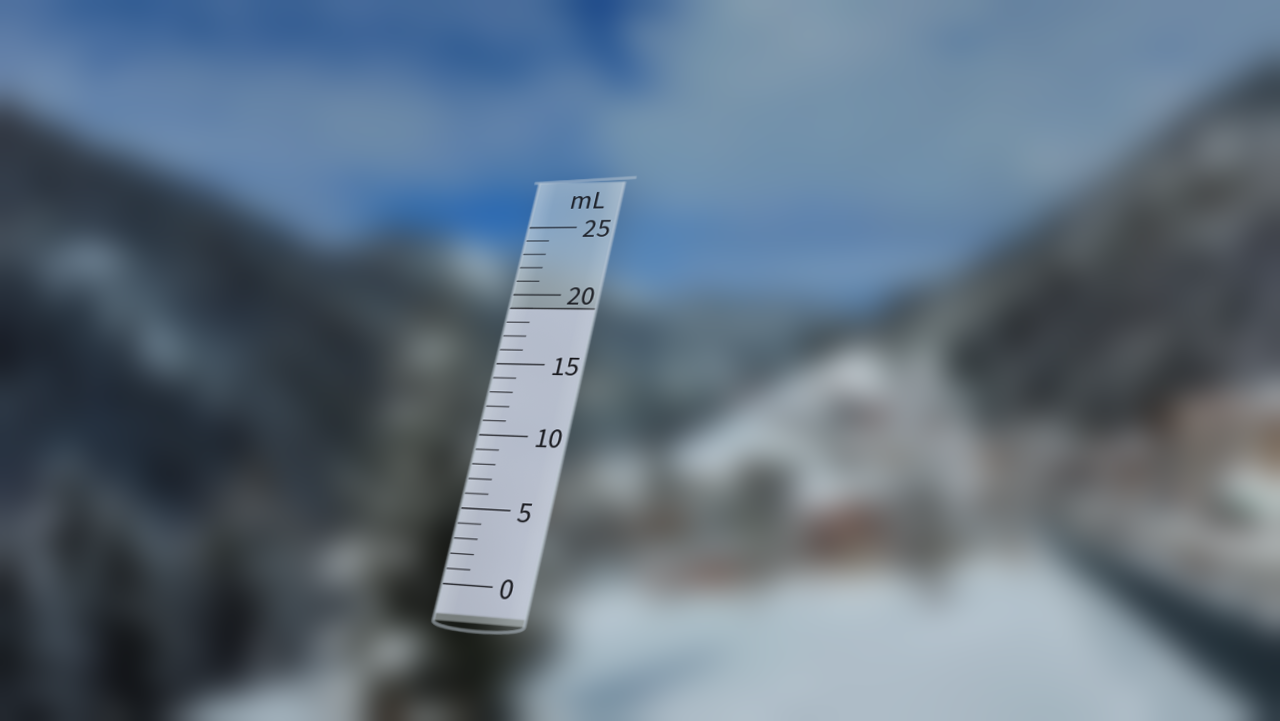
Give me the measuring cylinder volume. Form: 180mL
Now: 19mL
